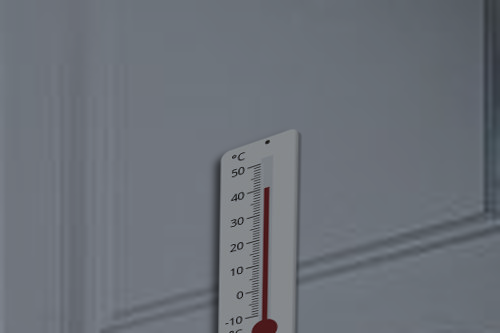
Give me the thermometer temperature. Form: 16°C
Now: 40°C
